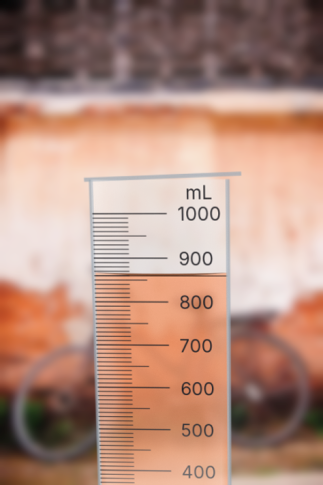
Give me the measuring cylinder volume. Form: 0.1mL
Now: 860mL
